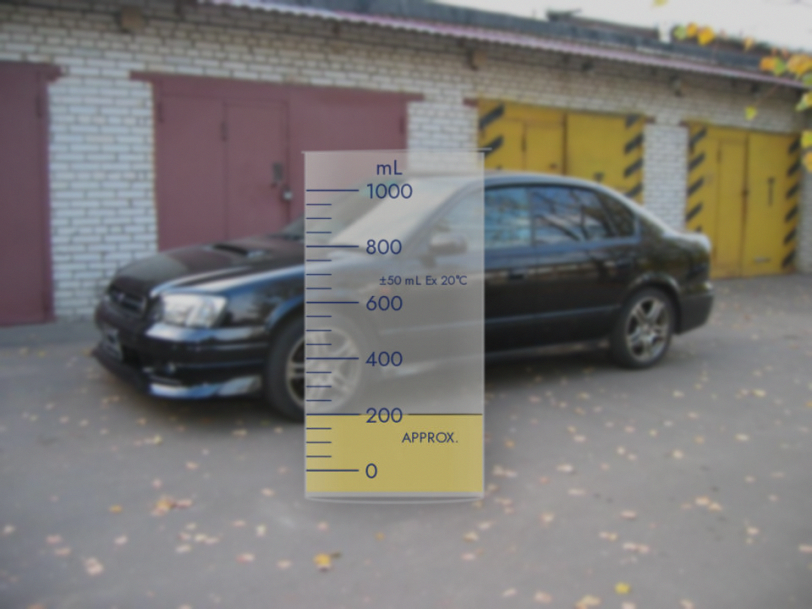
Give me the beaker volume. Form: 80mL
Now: 200mL
